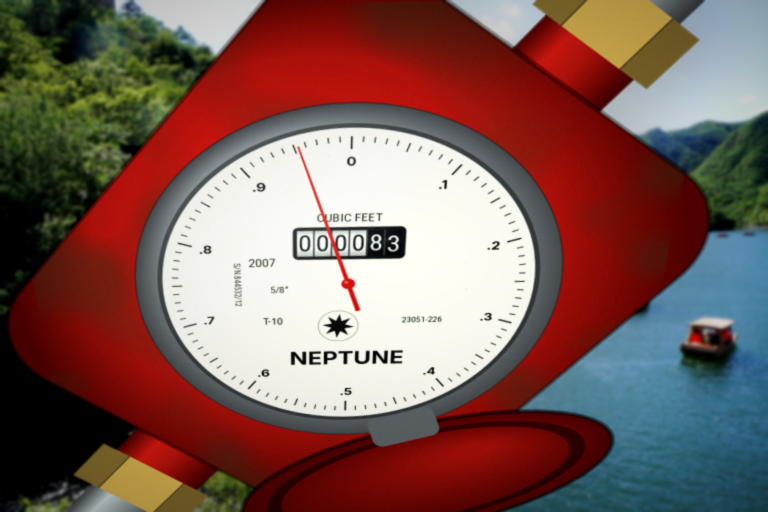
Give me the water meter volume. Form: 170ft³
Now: 82.95ft³
